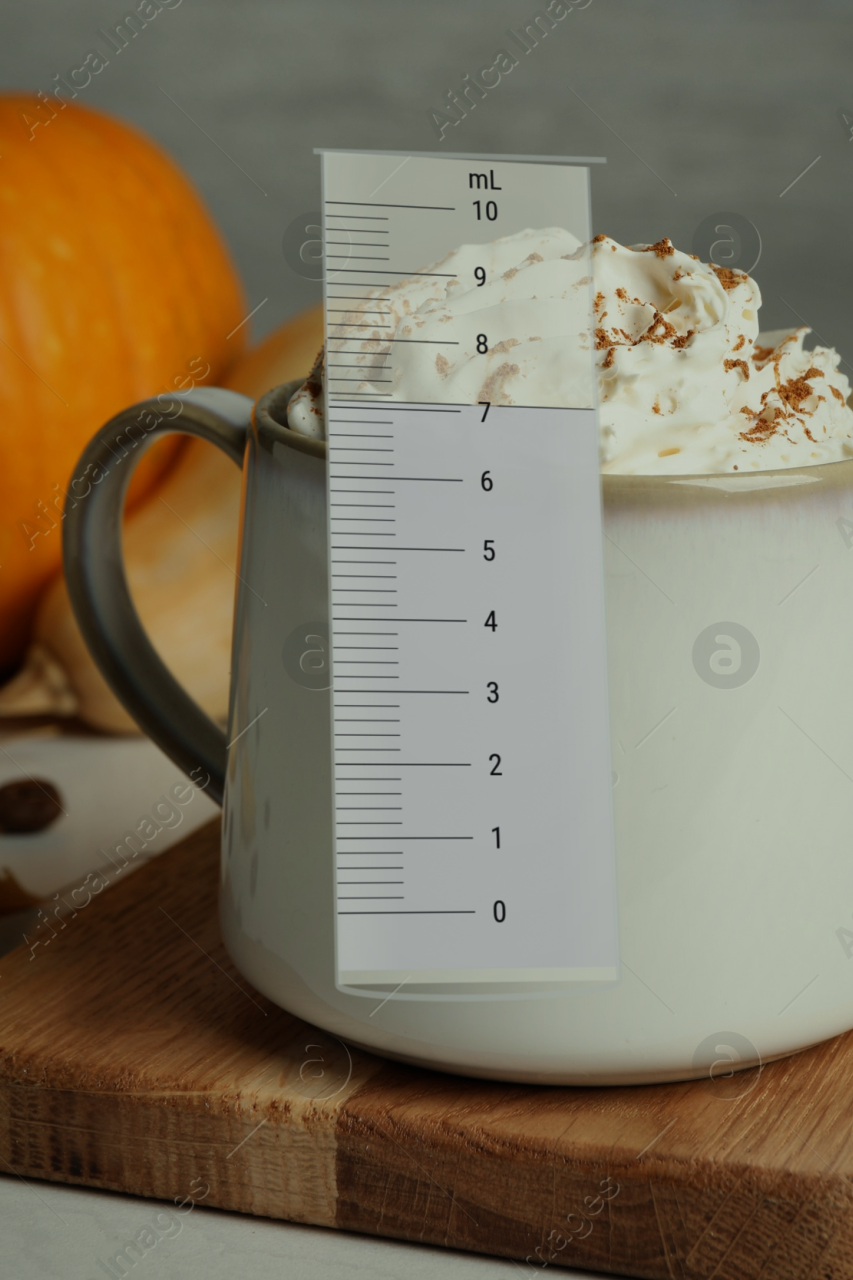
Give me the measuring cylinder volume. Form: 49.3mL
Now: 7.1mL
